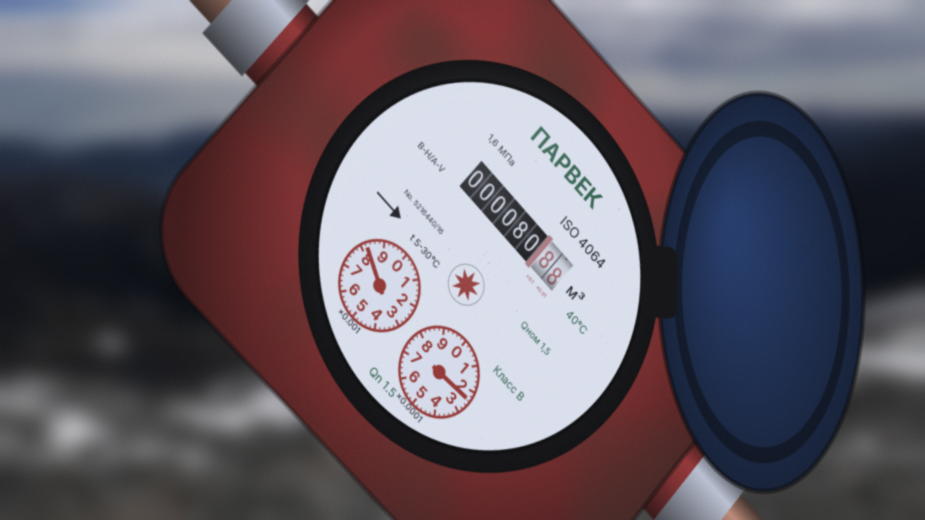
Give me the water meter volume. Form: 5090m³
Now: 80.8782m³
